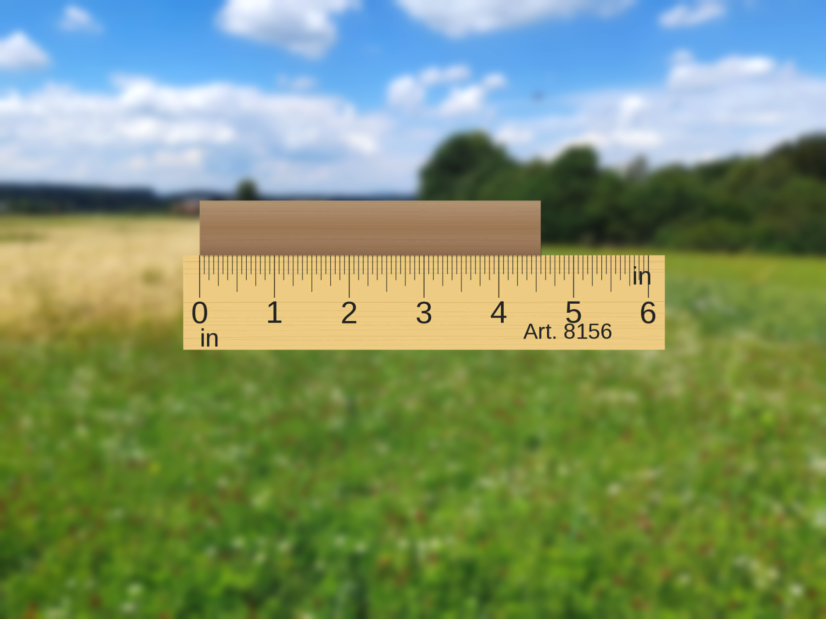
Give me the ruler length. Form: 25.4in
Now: 4.5625in
